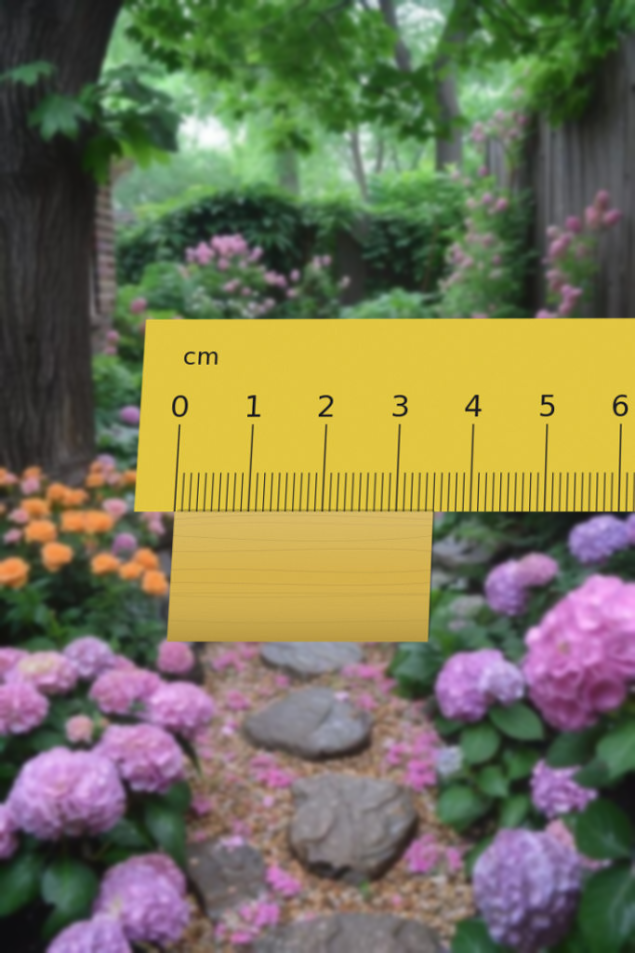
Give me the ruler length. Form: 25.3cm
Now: 3.5cm
